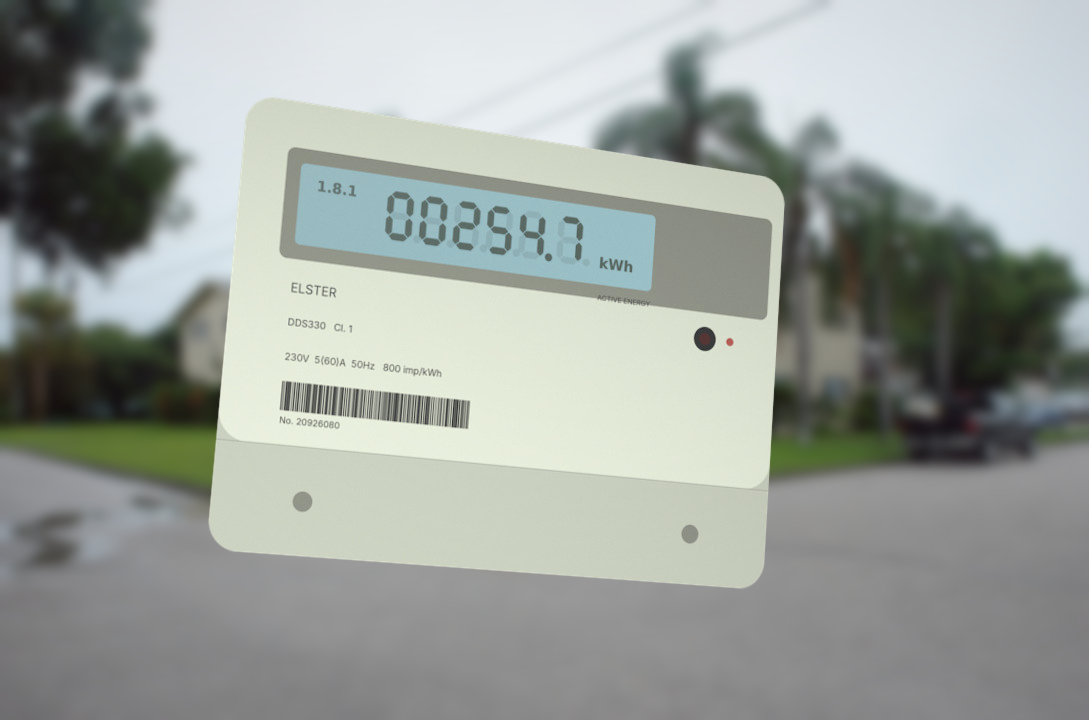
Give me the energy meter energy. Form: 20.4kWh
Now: 254.7kWh
